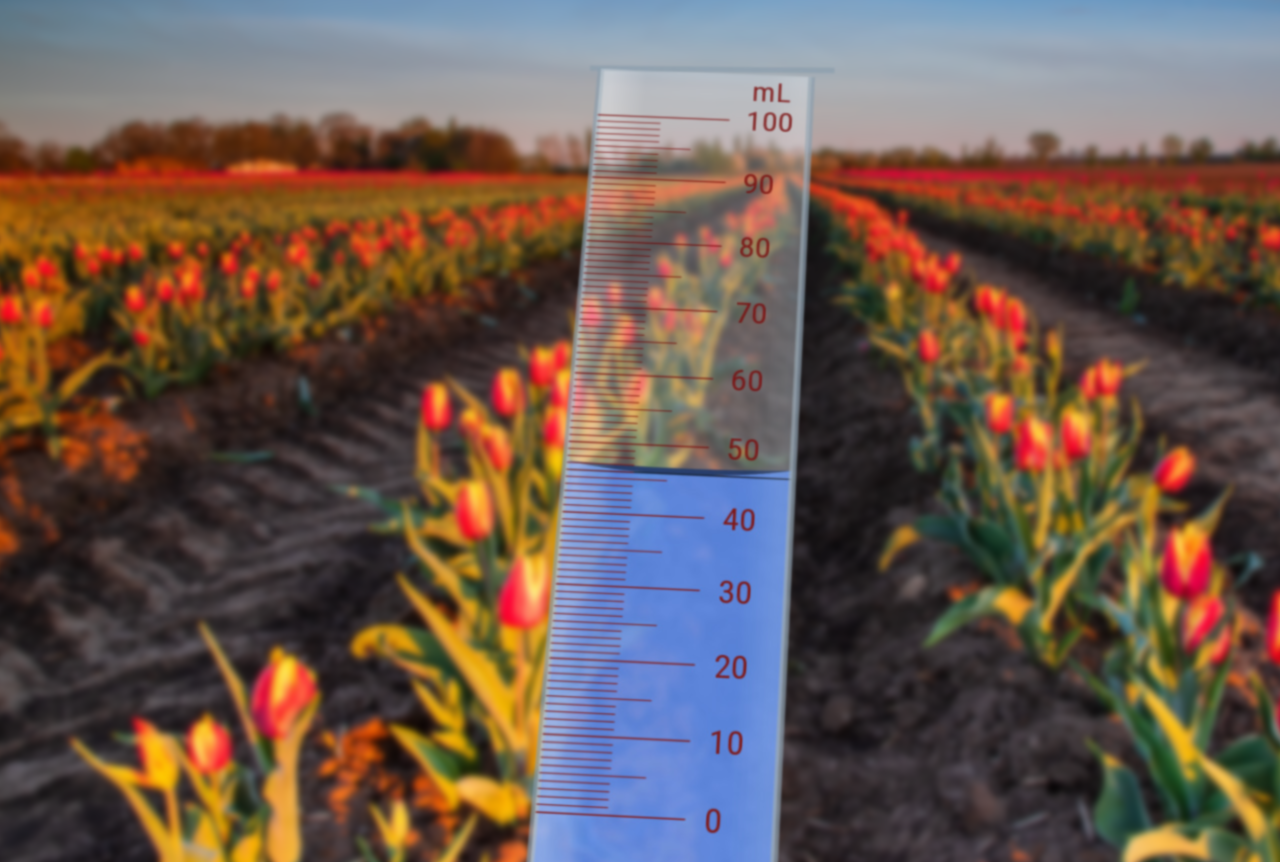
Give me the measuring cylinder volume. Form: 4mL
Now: 46mL
